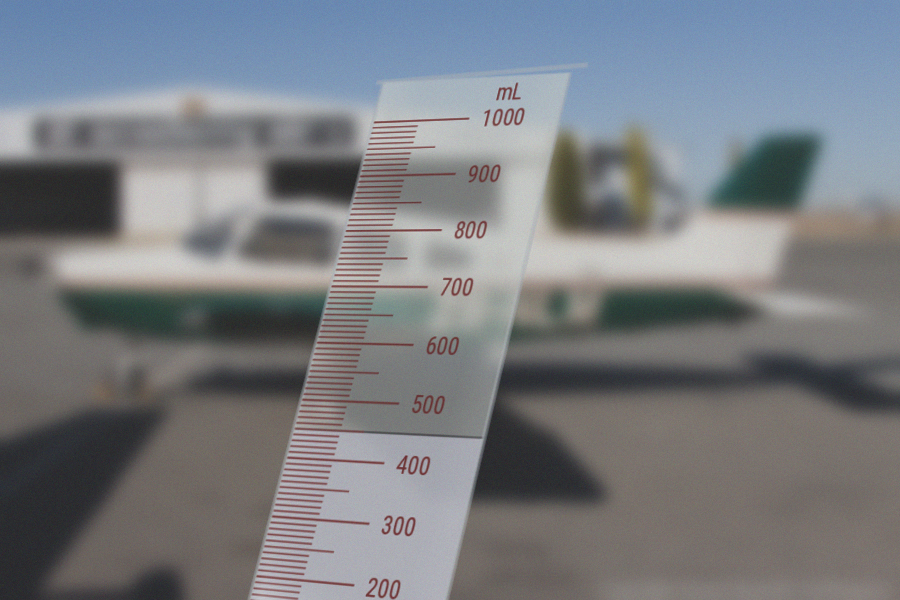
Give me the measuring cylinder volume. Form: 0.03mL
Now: 450mL
